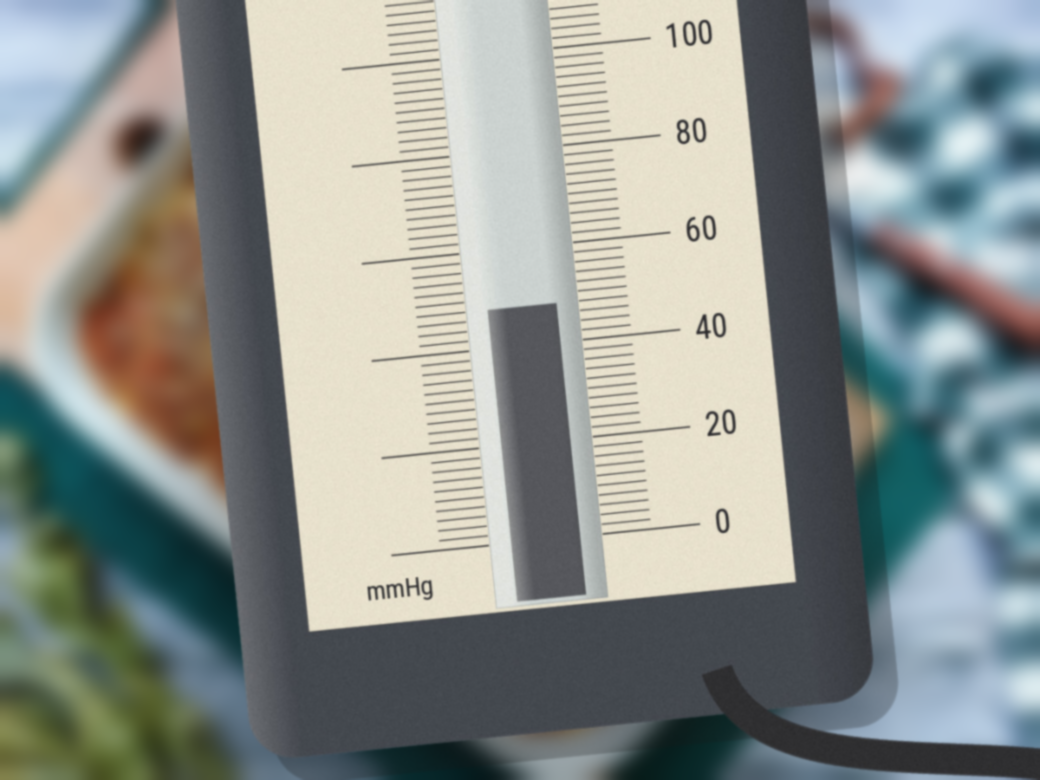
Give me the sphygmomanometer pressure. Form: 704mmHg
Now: 48mmHg
